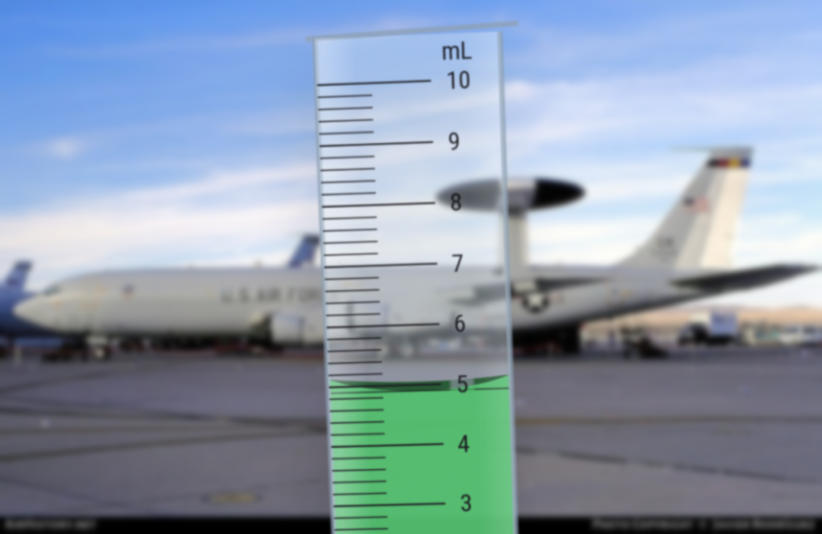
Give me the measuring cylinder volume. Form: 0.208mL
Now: 4.9mL
